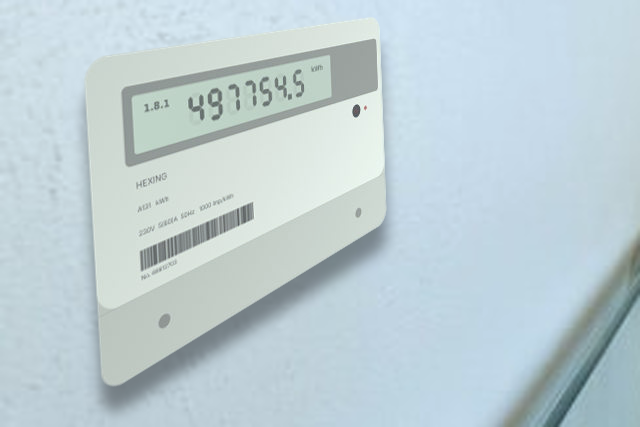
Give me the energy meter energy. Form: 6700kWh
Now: 497754.5kWh
